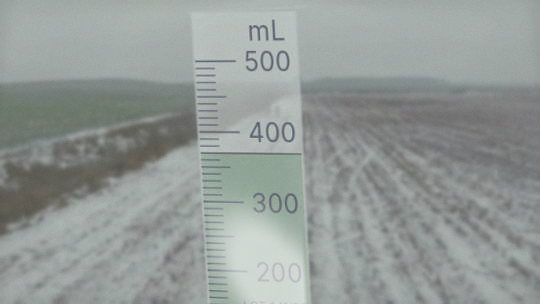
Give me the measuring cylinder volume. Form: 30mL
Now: 370mL
